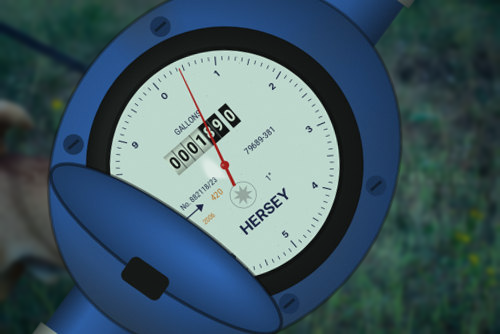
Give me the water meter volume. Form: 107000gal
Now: 1890.4gal
